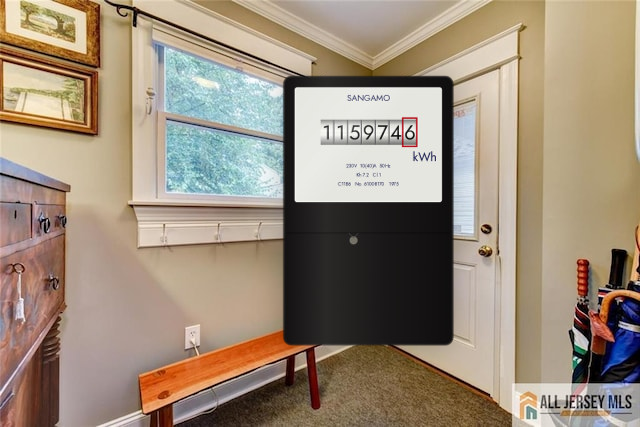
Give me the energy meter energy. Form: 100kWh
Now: 115974.6kWh
